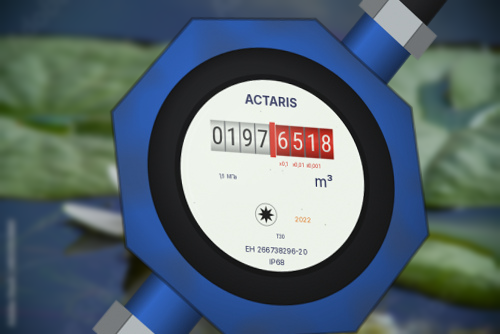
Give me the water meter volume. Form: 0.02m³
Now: 197.6518m³
